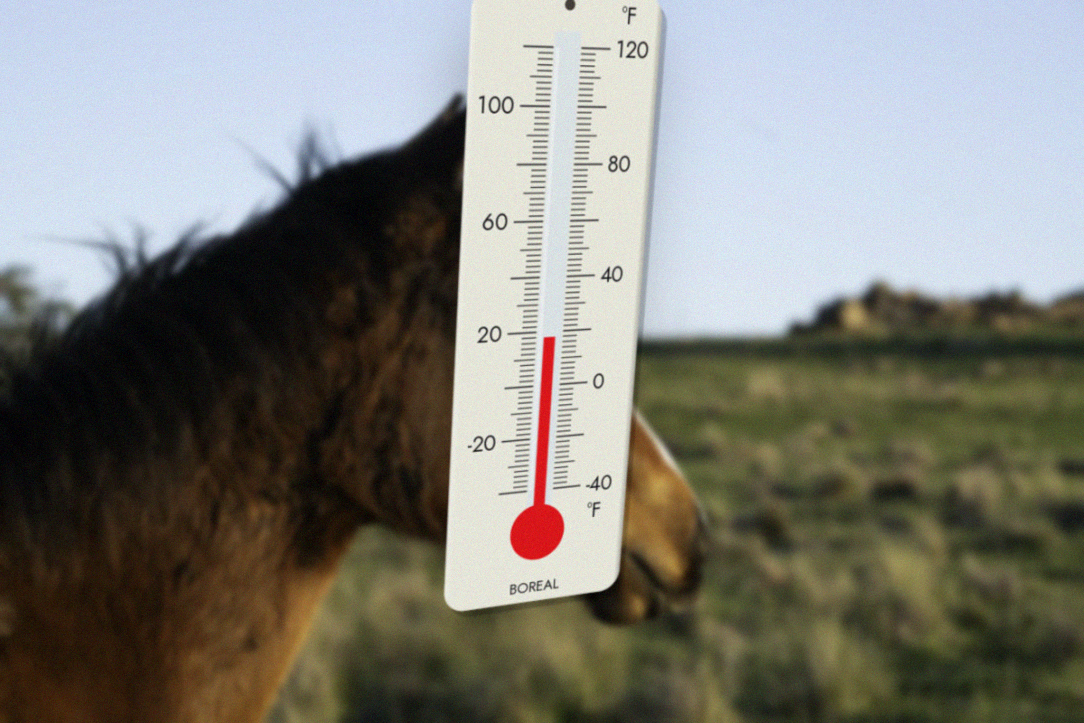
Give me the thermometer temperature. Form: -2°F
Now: 18°F
